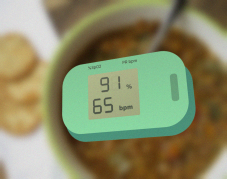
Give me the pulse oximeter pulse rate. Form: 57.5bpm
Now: 65bpm
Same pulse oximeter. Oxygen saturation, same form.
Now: 91%
